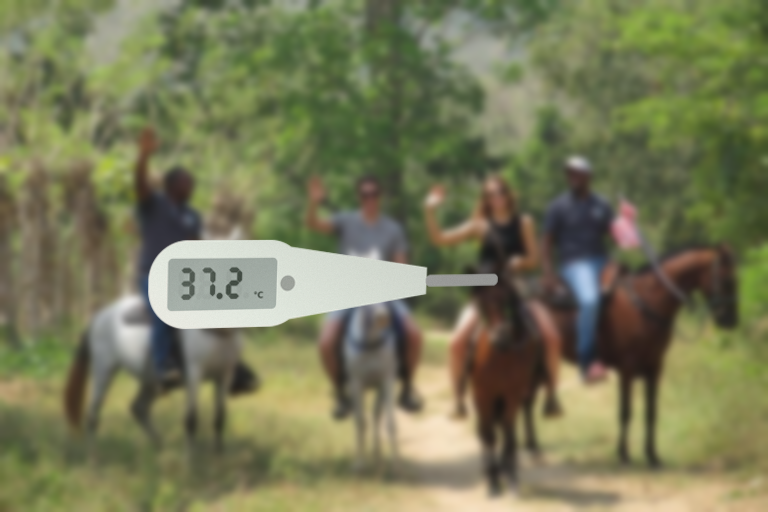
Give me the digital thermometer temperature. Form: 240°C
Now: 37.2°C
